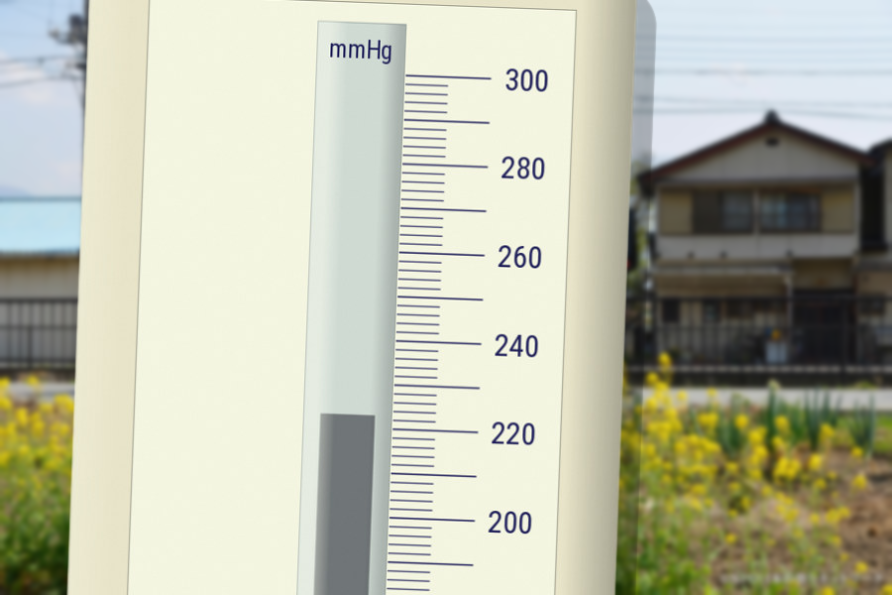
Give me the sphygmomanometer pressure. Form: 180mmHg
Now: 223mmHg
